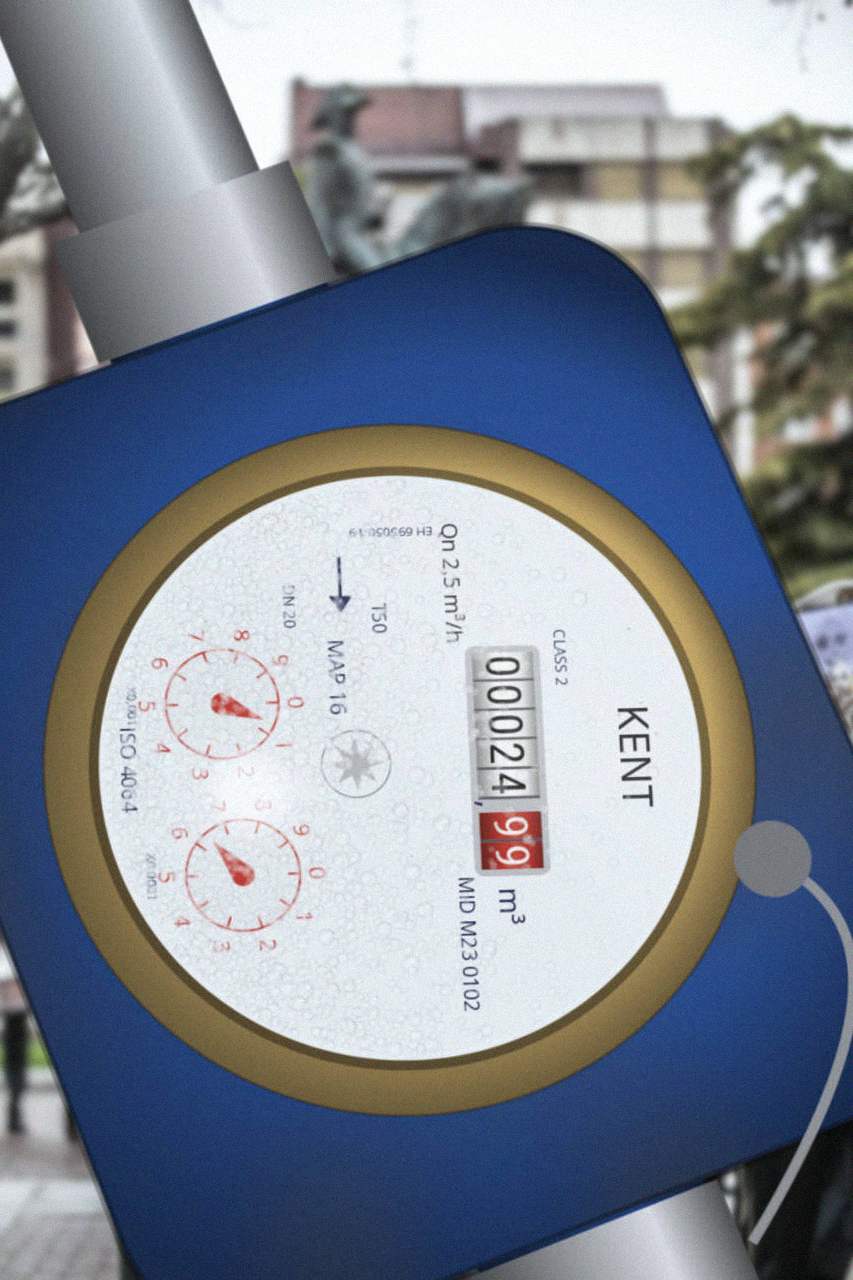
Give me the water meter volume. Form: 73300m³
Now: 24.9906m³
